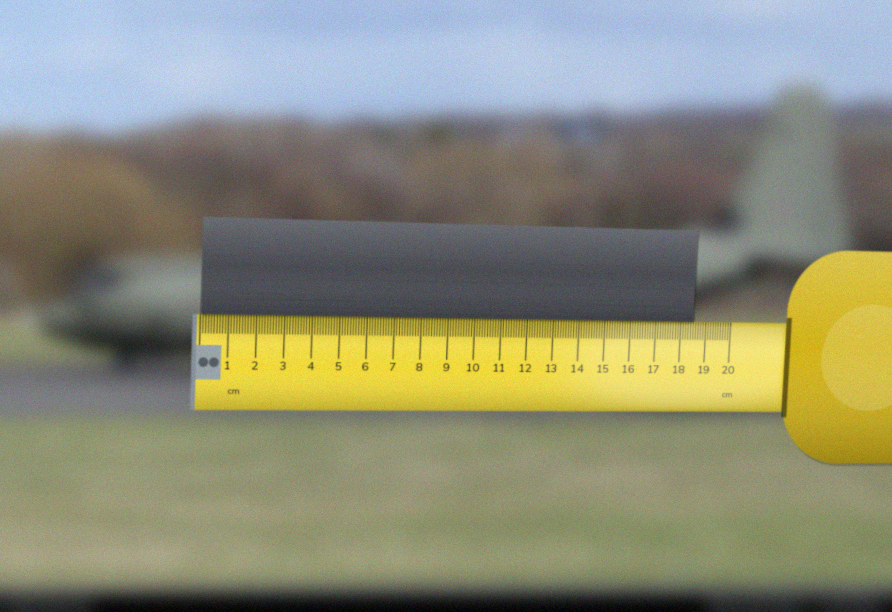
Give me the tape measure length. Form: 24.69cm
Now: 18.5cm
